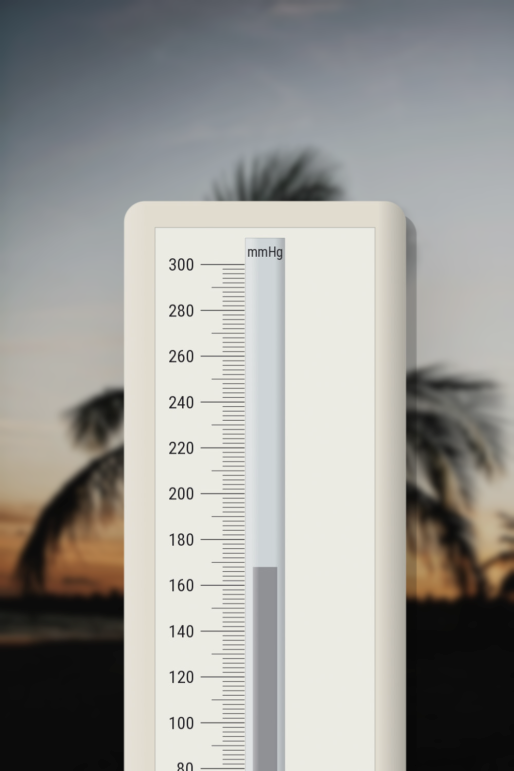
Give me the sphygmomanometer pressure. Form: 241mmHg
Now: 168mmHg
